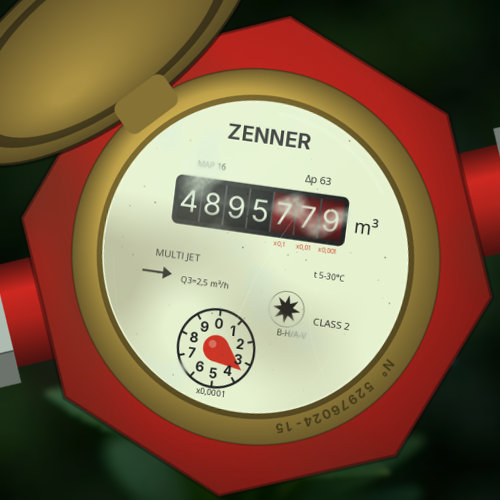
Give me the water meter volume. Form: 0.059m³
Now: 4895.7793m³
